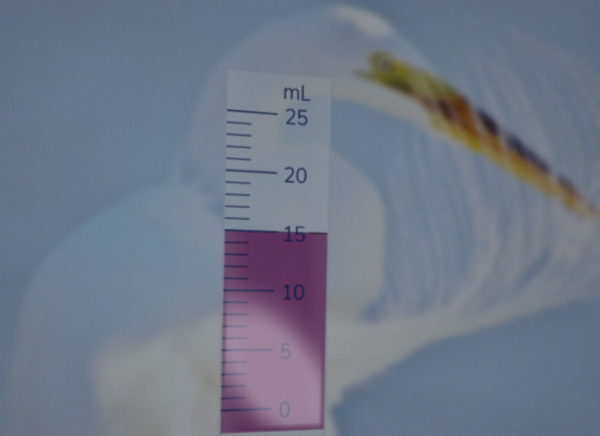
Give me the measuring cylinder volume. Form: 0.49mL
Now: 15mL
